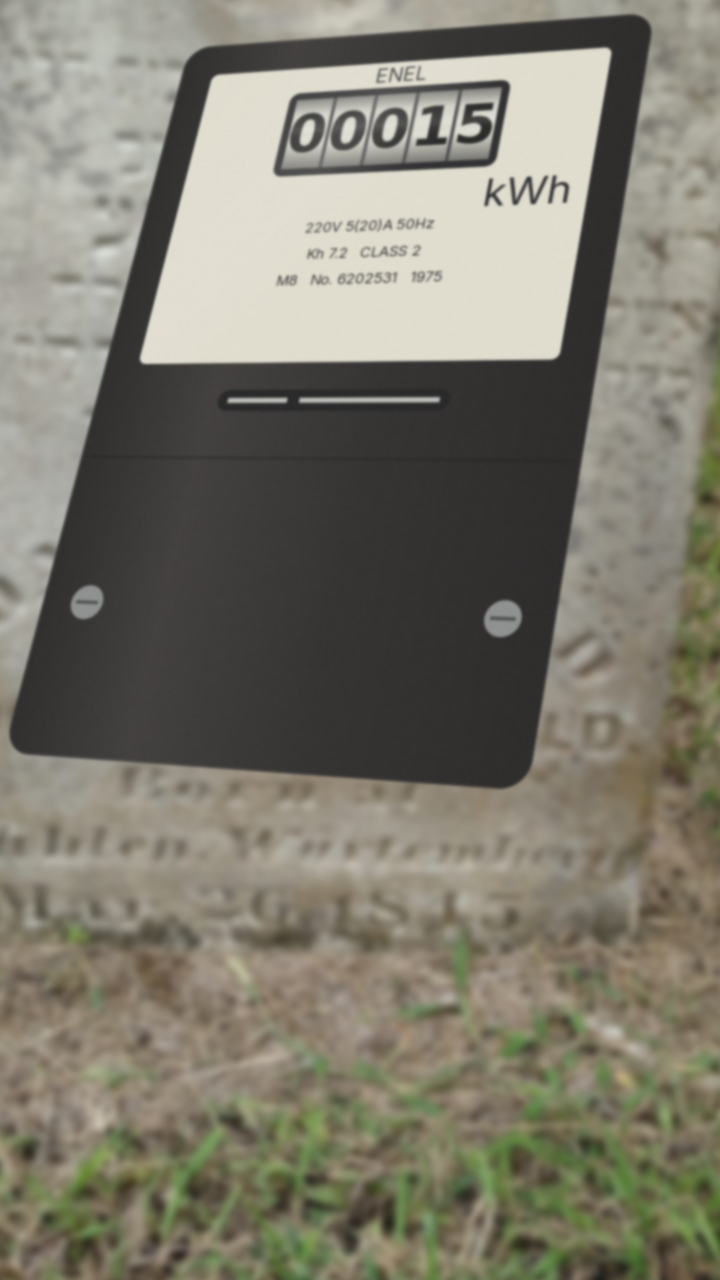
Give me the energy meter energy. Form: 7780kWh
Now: 15kWh
